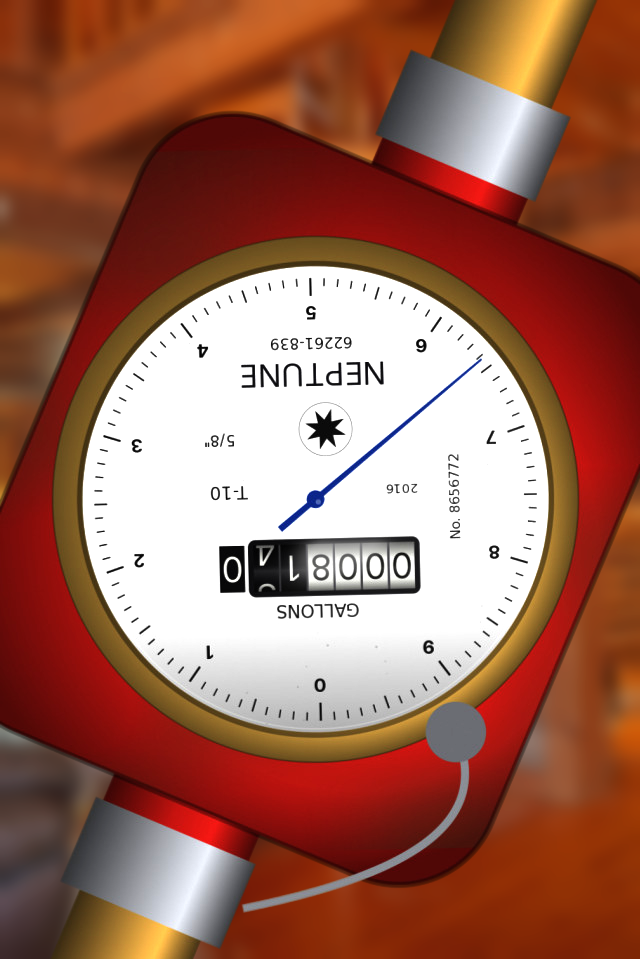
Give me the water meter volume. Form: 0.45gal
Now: 8136.4gal
